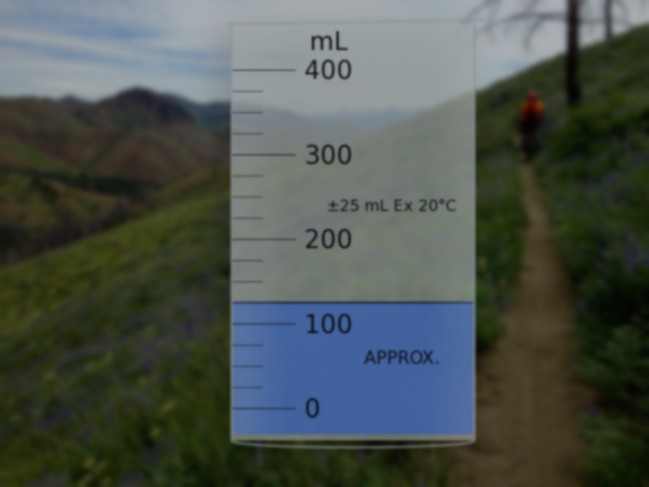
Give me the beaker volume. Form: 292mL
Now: 125mL
